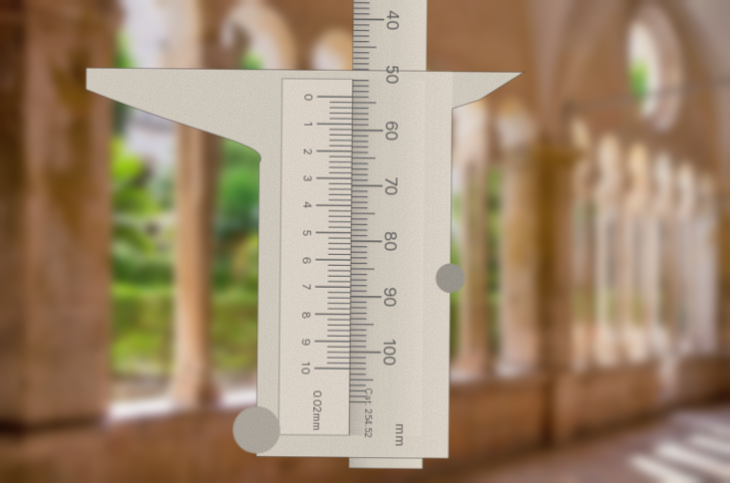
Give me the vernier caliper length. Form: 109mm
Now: 54.0mm
